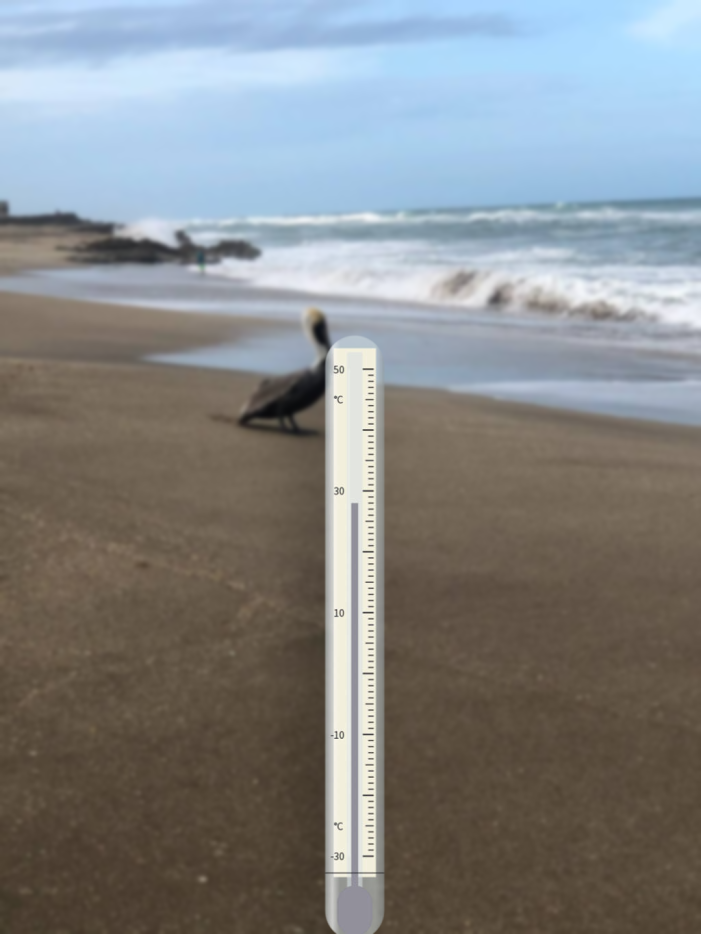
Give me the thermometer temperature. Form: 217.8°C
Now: 28°C
